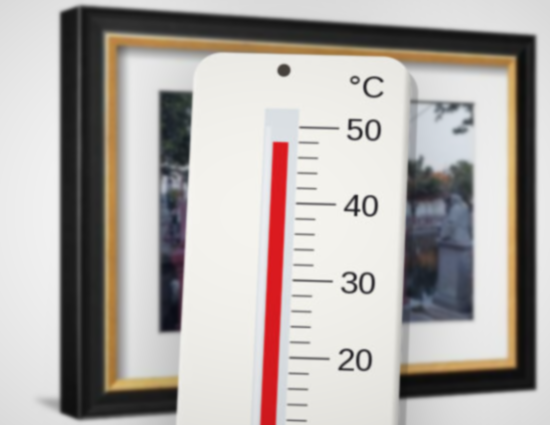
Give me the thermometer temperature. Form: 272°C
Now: 48°C
